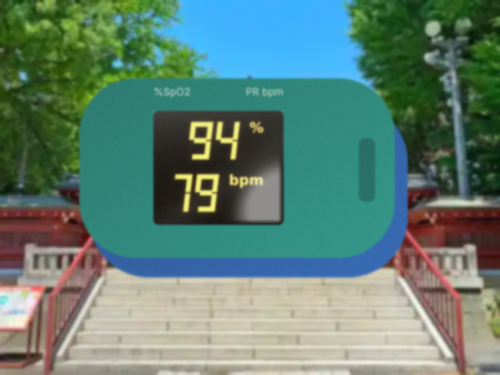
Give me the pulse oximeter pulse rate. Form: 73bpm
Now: 79bpm
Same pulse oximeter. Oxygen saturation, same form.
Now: 94%
